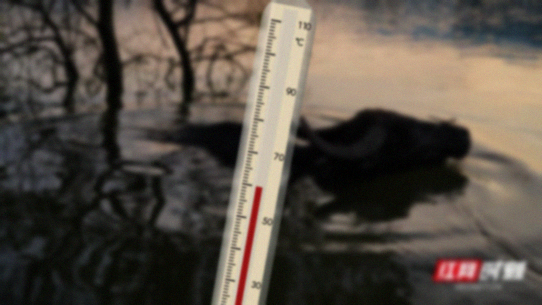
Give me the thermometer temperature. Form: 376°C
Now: 60°C
